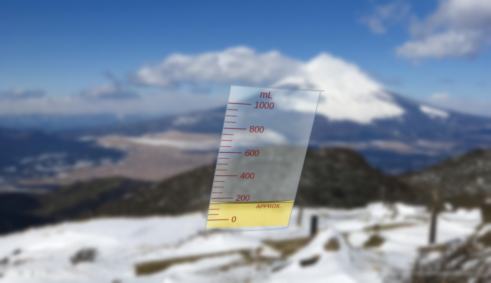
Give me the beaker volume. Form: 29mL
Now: 150mL
